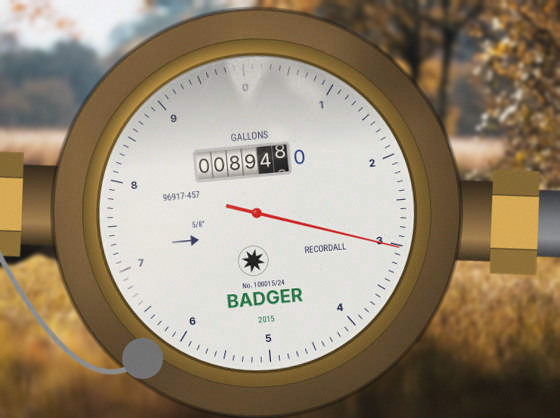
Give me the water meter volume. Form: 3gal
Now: 89483.0gal
